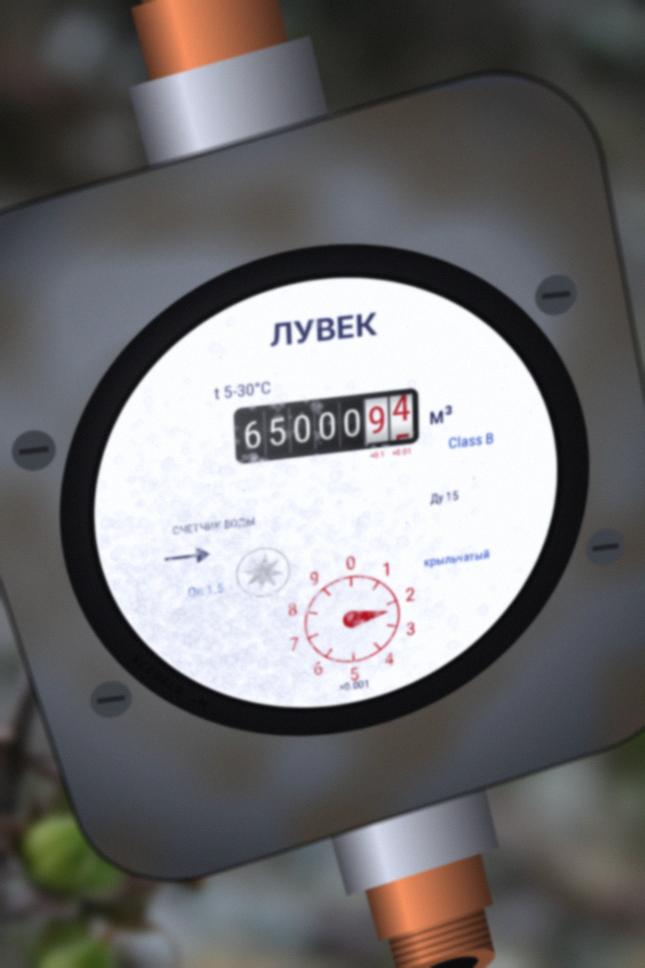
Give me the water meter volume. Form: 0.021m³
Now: 65000.942m³
